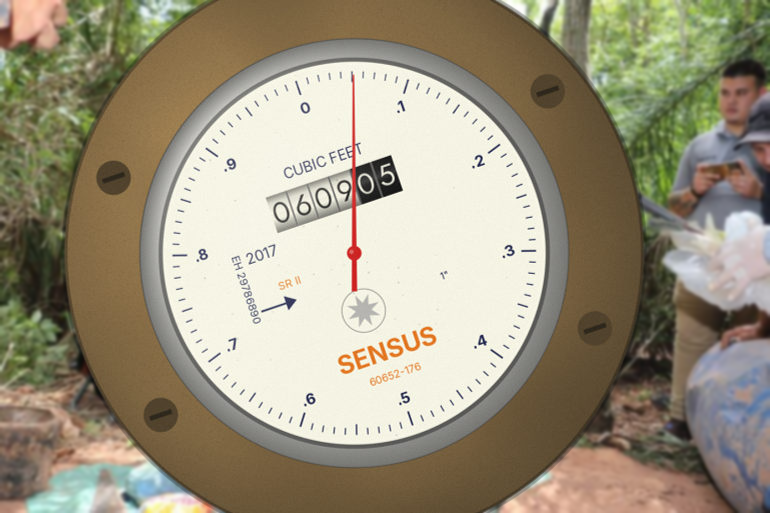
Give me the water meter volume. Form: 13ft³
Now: 60905.05ft³
